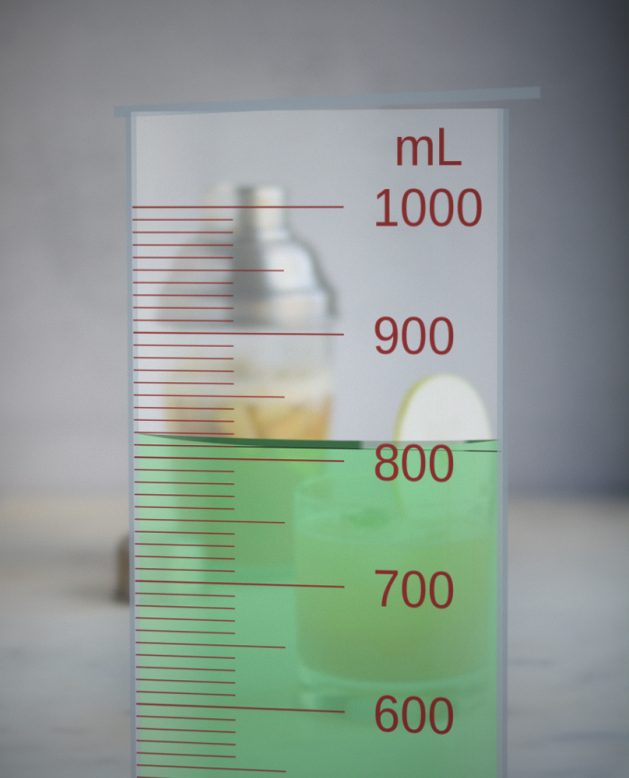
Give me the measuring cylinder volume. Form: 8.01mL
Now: 810mL
